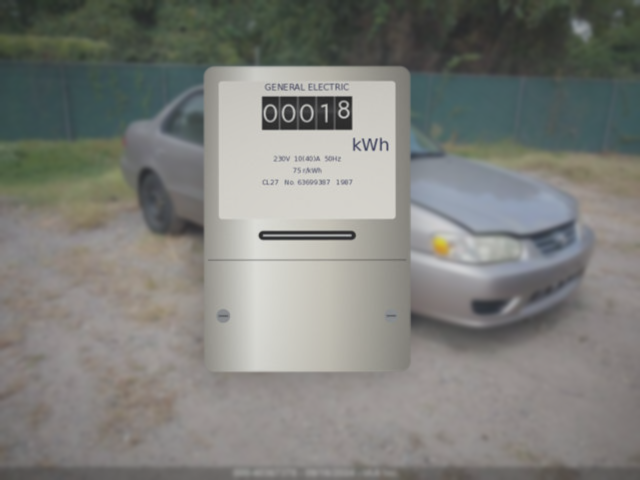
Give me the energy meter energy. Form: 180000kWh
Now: 18kWh
